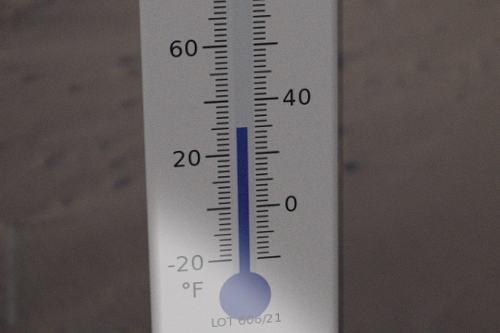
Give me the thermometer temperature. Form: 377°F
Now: 30°F
